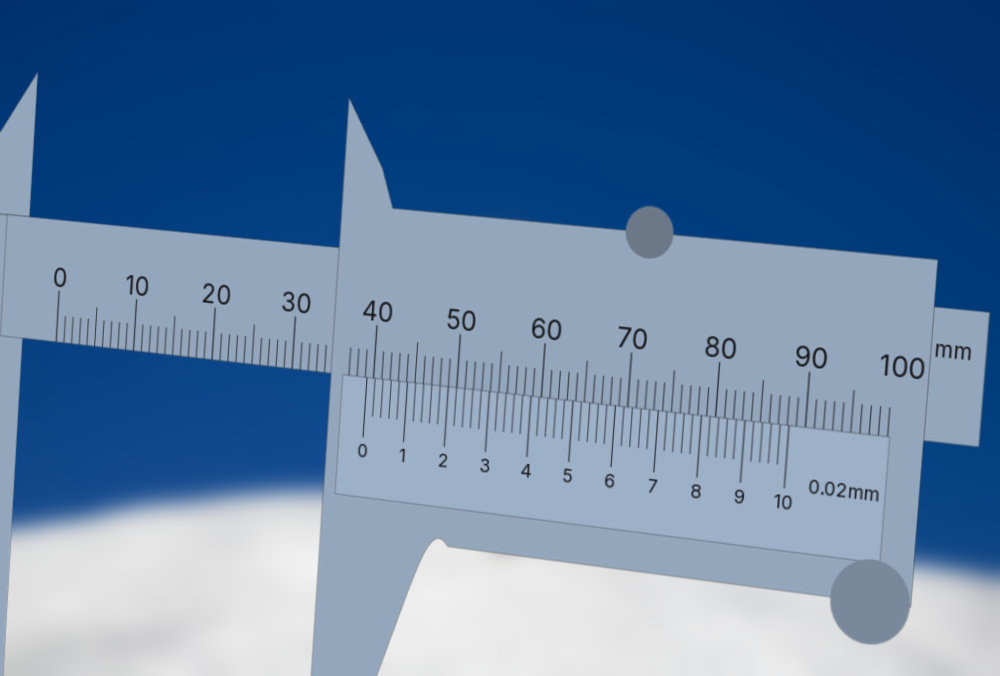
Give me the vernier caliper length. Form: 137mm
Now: 39.2mm
